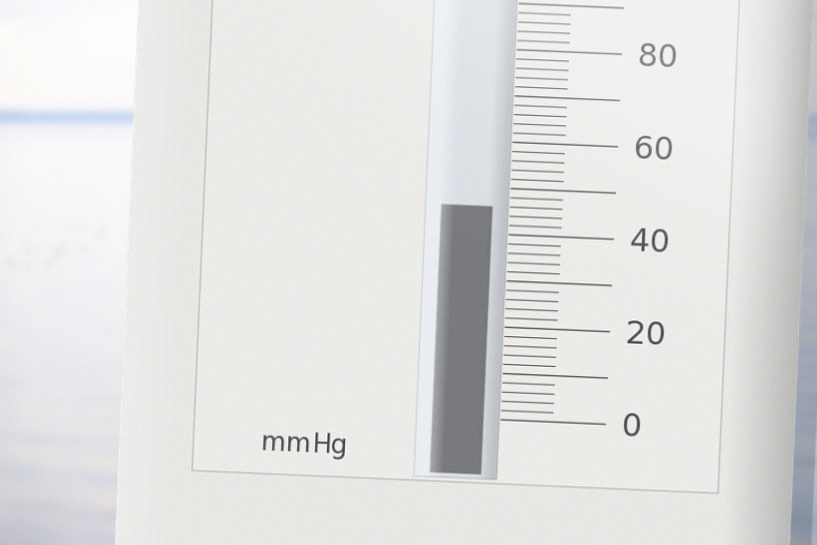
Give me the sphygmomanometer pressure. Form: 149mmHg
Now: 46mmHg
